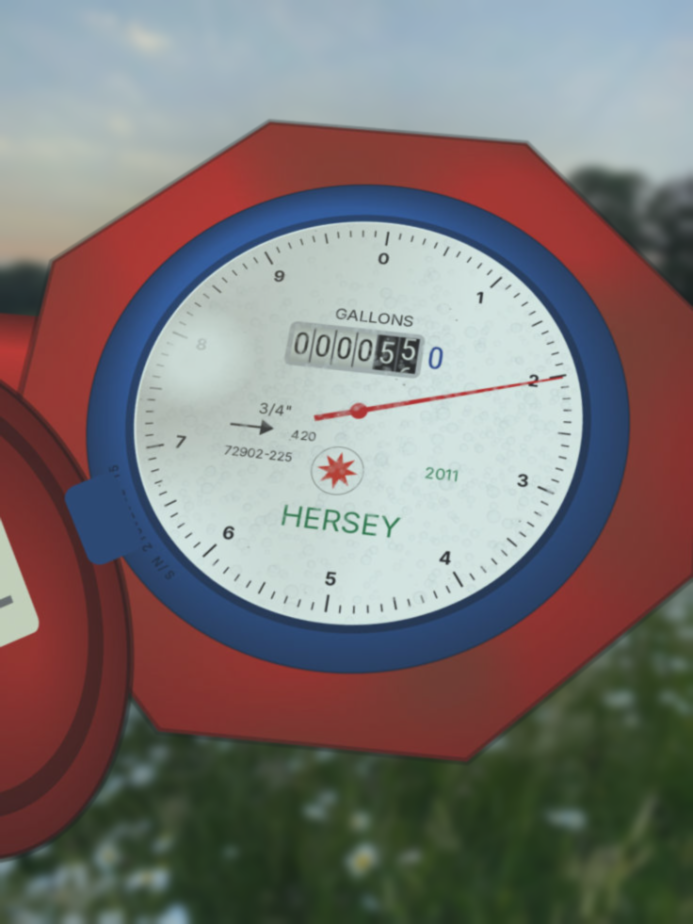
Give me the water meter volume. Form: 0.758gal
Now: 552.0gal
